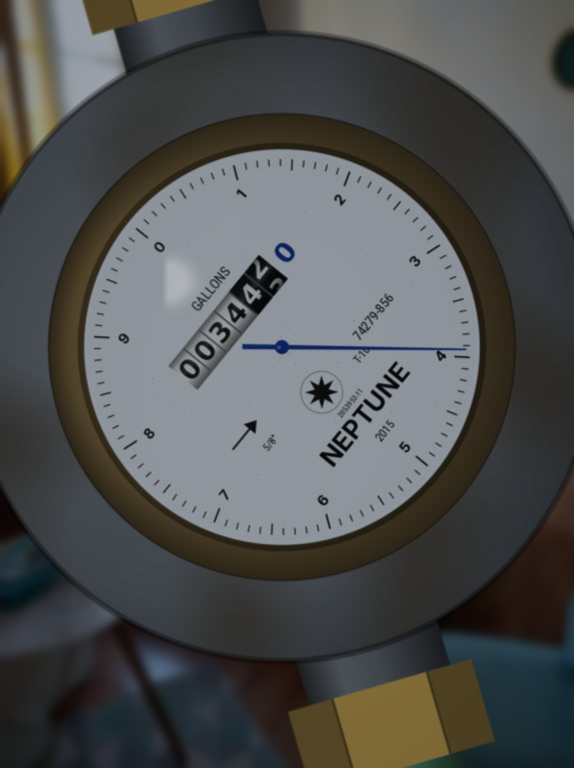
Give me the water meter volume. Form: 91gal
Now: 34423.9gal
